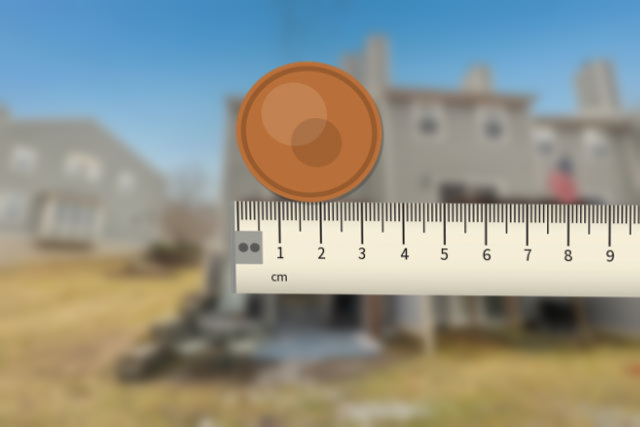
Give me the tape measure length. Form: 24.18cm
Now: 3.5cm
